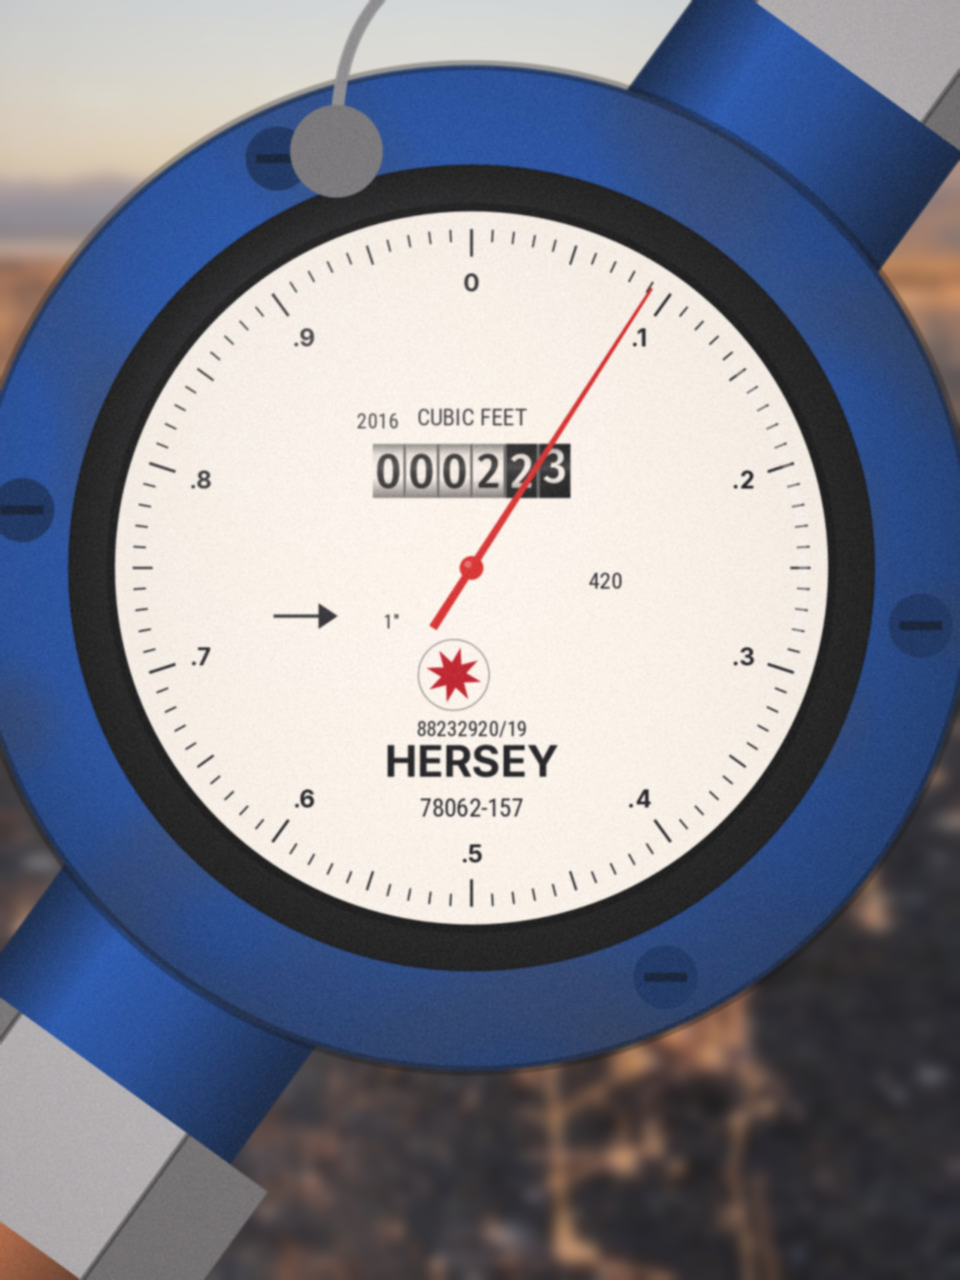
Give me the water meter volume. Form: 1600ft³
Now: 223.09ft³
